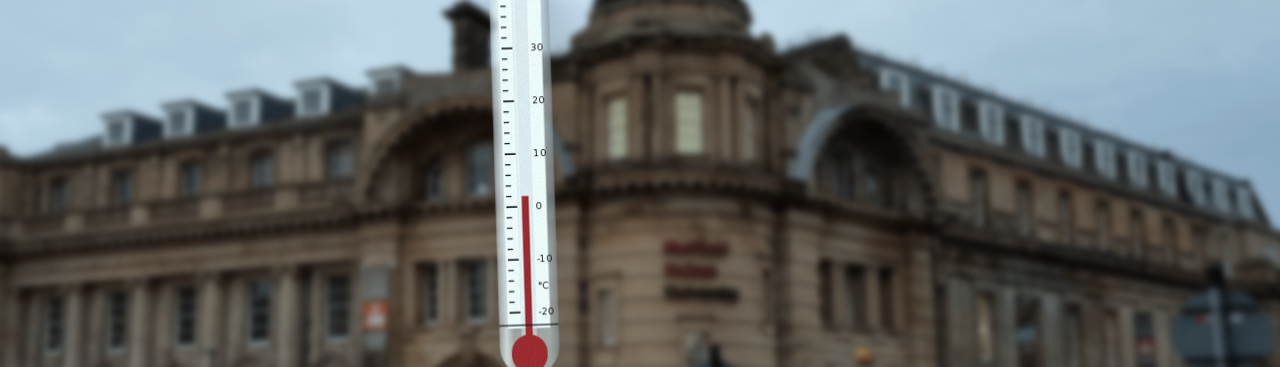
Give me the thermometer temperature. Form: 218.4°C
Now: 2°C
